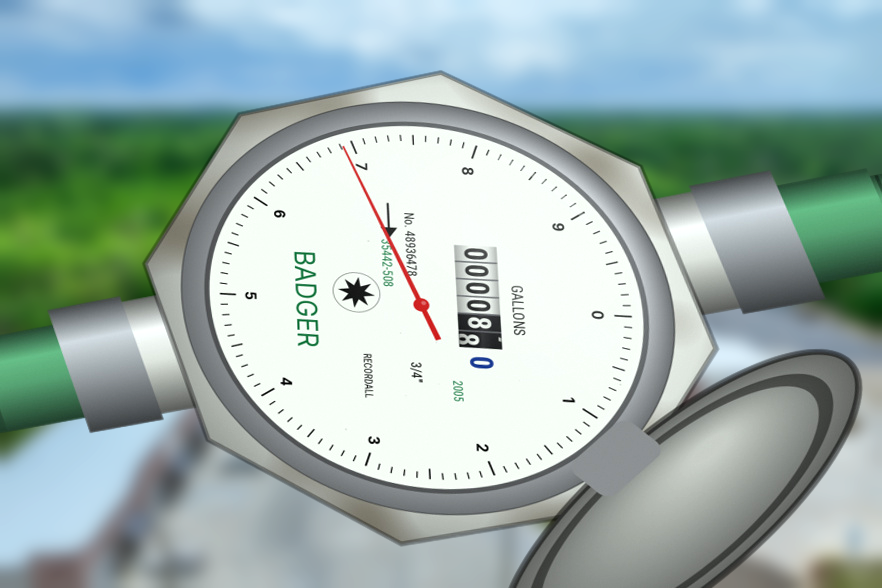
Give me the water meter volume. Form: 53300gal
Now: 876.9gal
